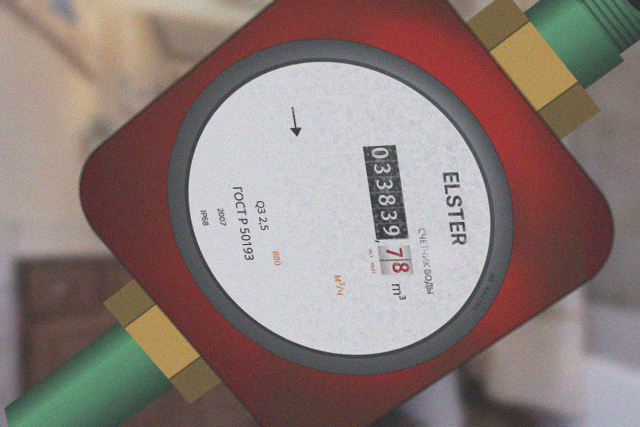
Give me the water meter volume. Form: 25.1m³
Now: 33839.78m³
